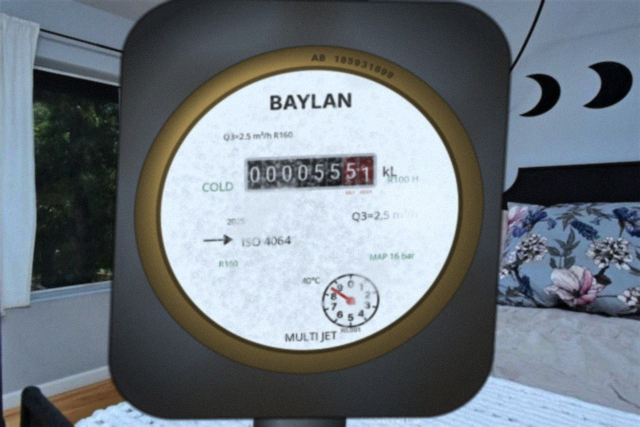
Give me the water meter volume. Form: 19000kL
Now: 55.508kL
